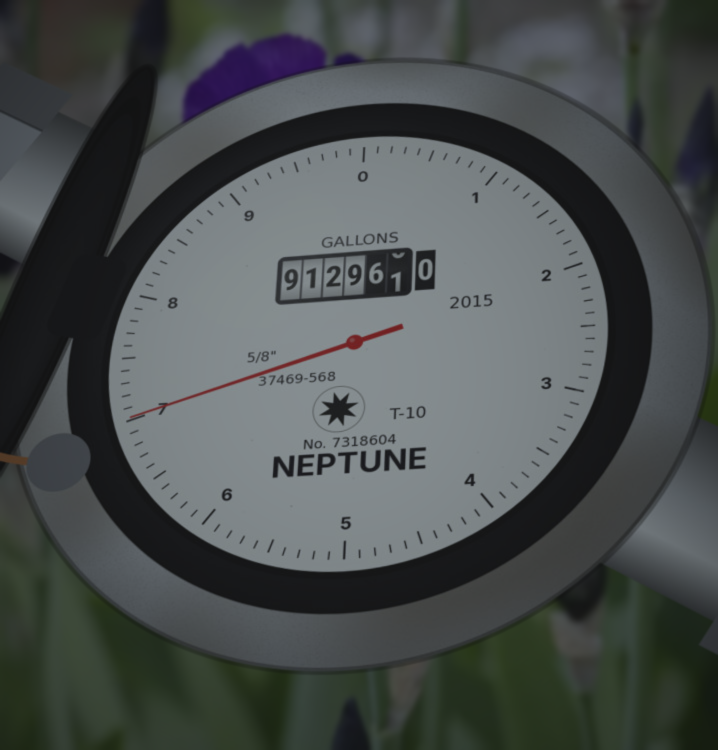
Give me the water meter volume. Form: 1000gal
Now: 9129607.0gal
